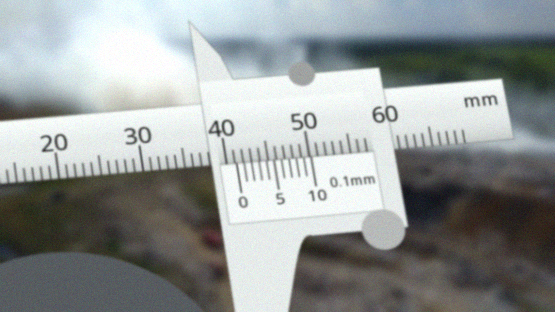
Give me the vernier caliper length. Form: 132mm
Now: 41.2mm
